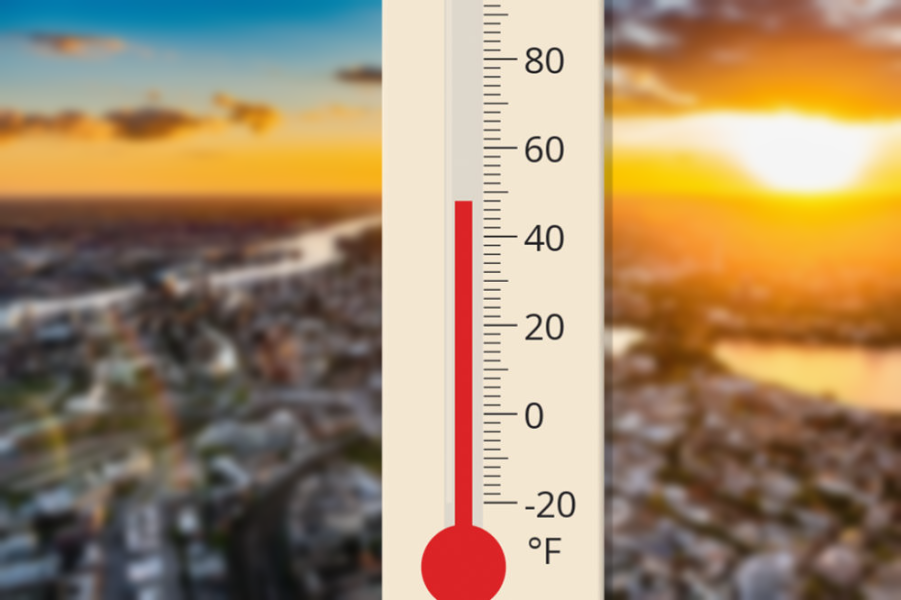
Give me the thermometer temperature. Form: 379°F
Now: 48°F
